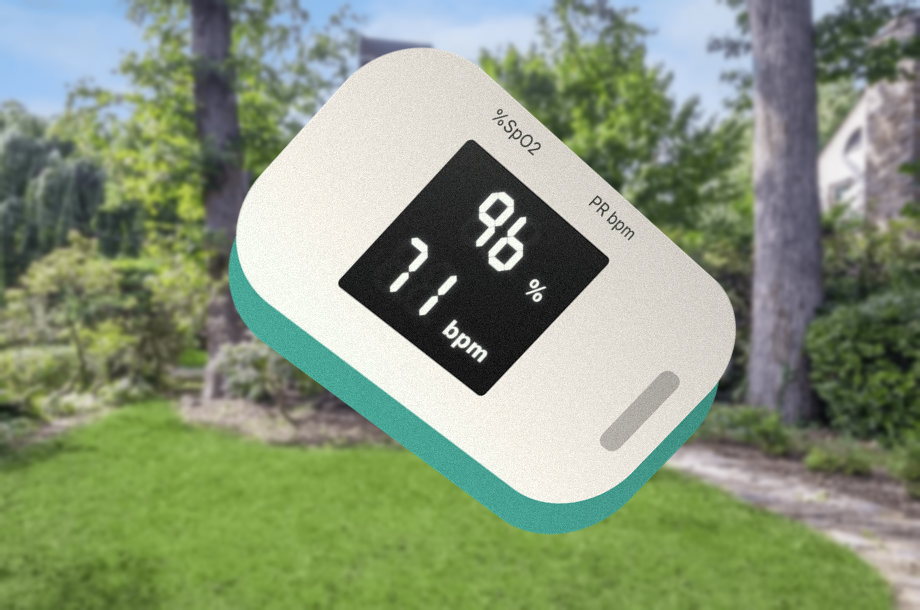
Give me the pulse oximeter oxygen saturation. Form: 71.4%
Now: 96%
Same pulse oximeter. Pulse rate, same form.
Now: 71bpm
